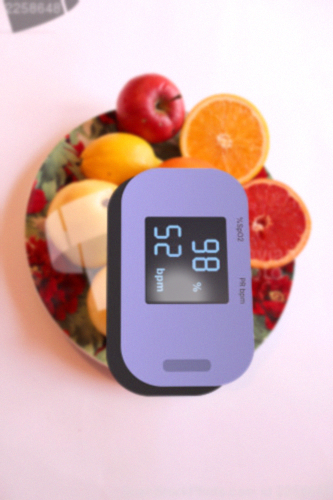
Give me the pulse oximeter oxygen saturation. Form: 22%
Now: 98%
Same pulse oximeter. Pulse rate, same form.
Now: 52bpm
